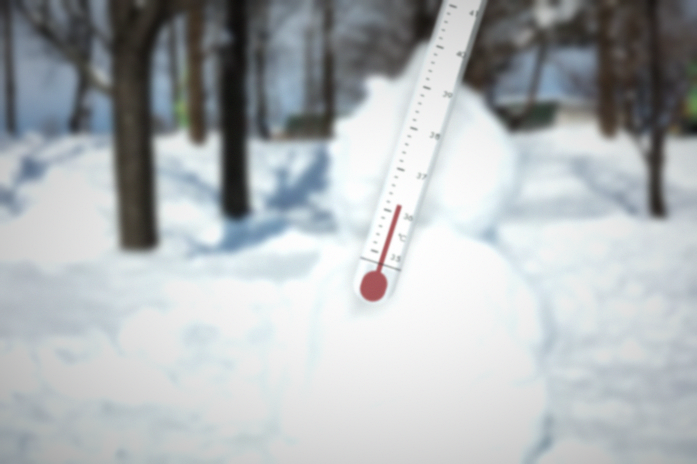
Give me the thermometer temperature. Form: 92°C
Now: 36.2°C
